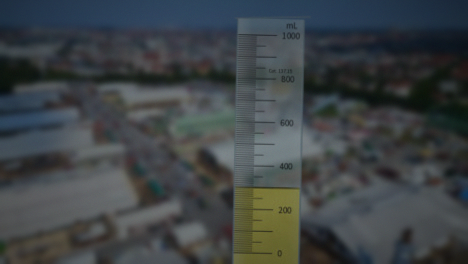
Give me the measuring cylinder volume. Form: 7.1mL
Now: 300mL
